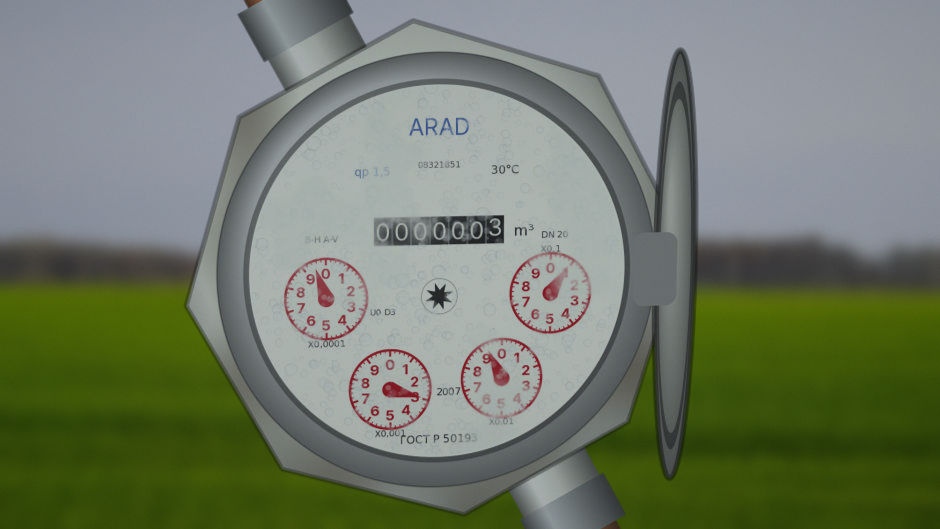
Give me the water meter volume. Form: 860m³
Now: 3.0929m³
